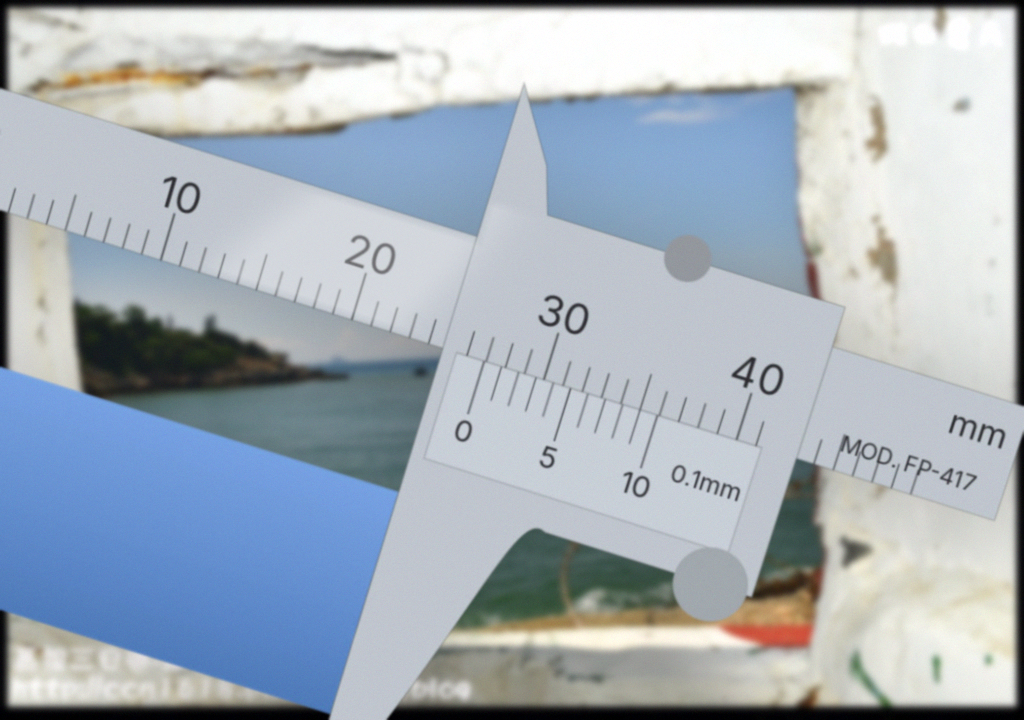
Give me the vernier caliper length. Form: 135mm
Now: 26.9mm
